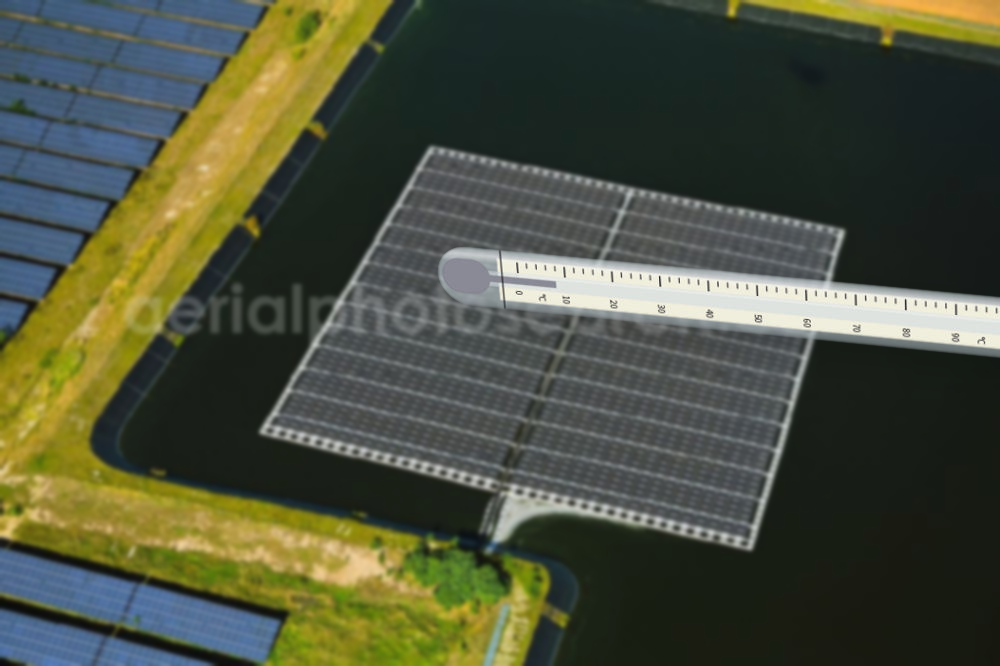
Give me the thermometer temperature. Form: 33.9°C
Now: 8°C
